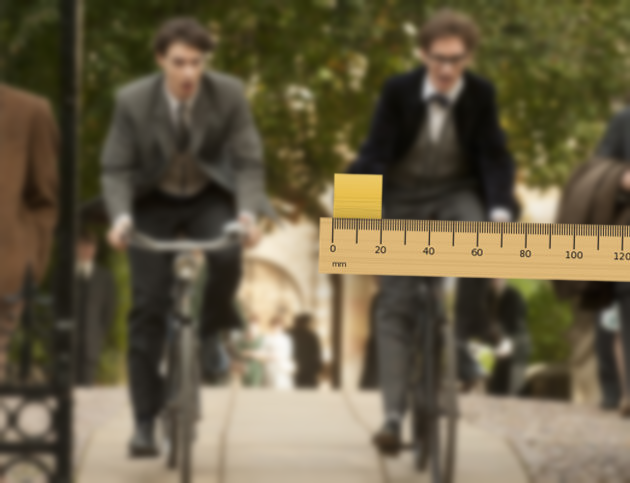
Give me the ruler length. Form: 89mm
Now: 20mm
